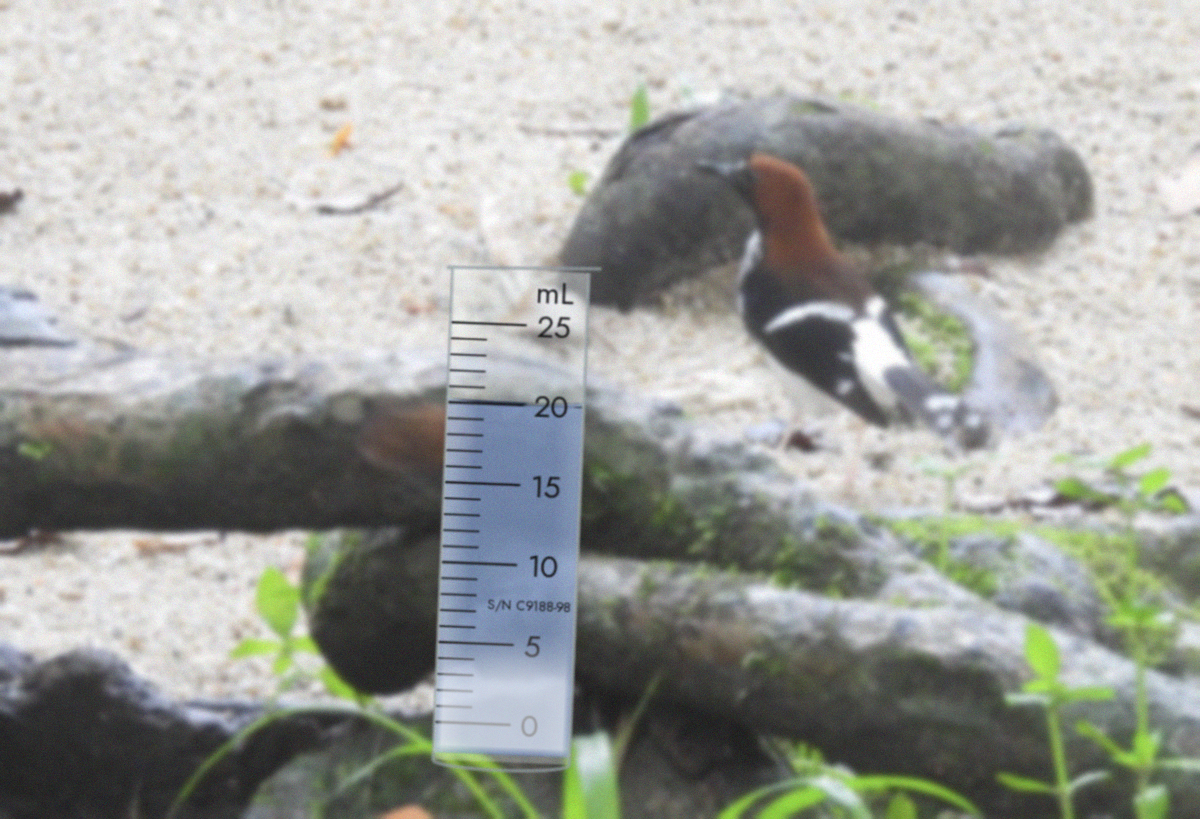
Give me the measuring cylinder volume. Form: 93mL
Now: 20mL
